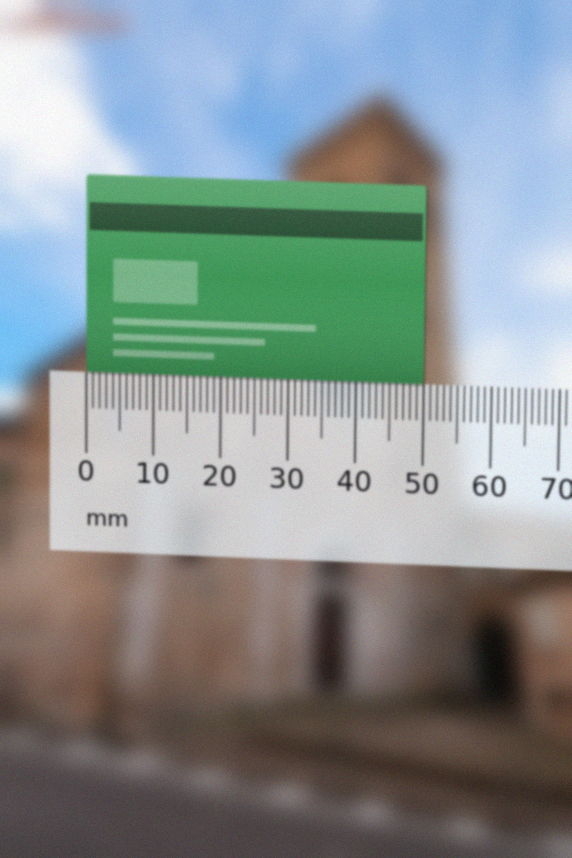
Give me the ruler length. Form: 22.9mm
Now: 50mm
